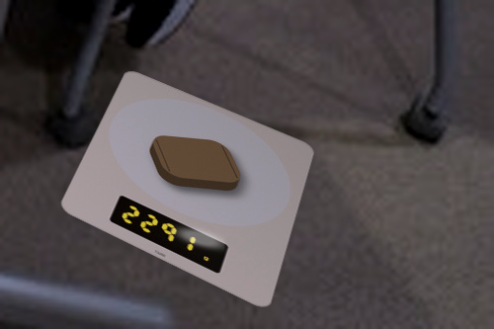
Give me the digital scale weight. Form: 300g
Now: 2291g
